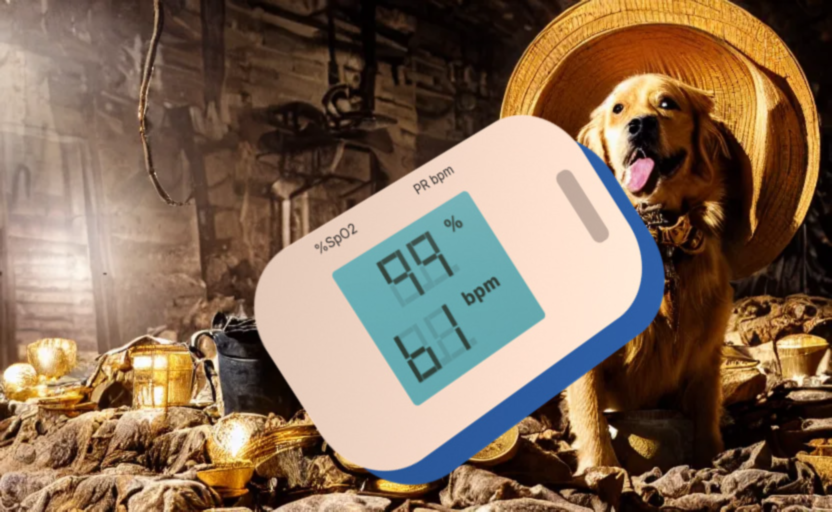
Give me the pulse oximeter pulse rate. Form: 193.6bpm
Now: 61bpm
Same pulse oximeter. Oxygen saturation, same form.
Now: 99%
